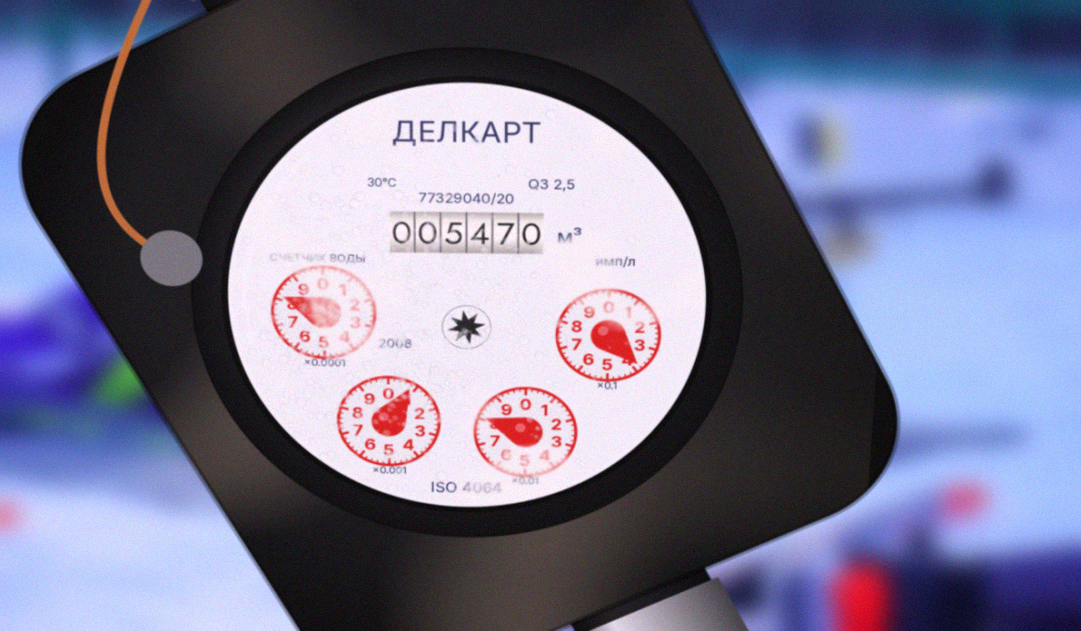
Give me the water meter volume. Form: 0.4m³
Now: 5470.3808m³
